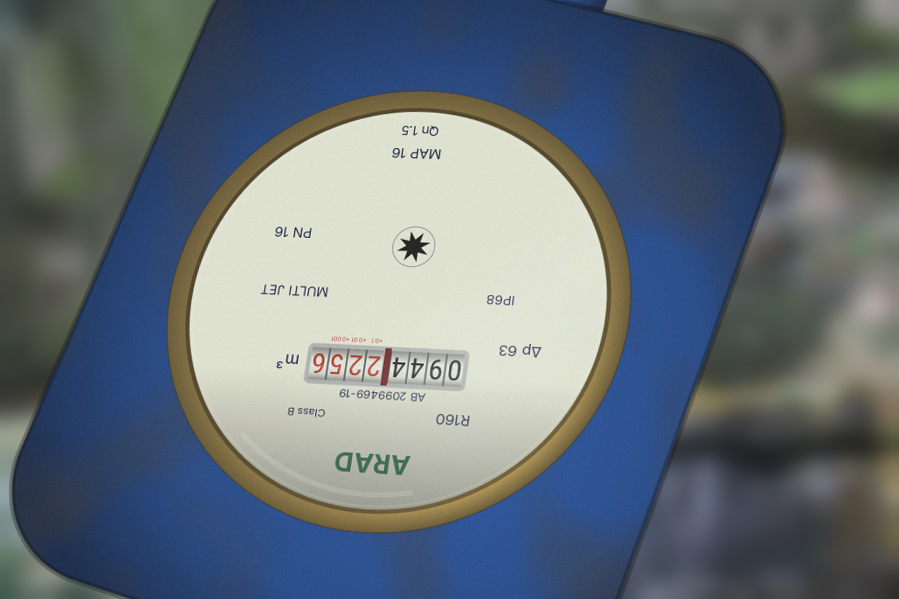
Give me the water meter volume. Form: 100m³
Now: 944.2256m³
